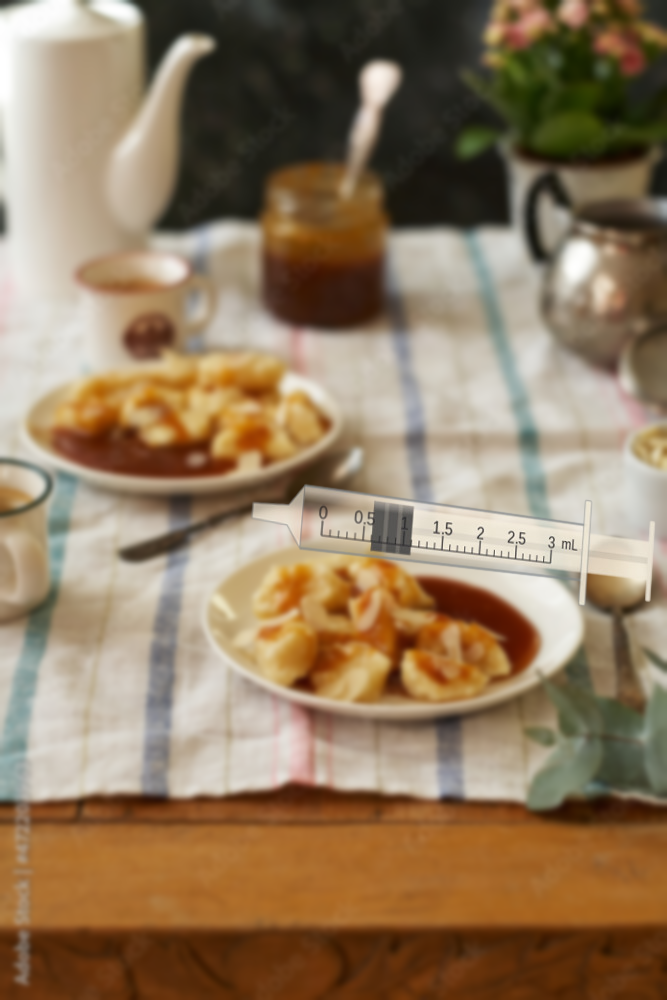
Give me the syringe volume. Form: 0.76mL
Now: 0.6mL
